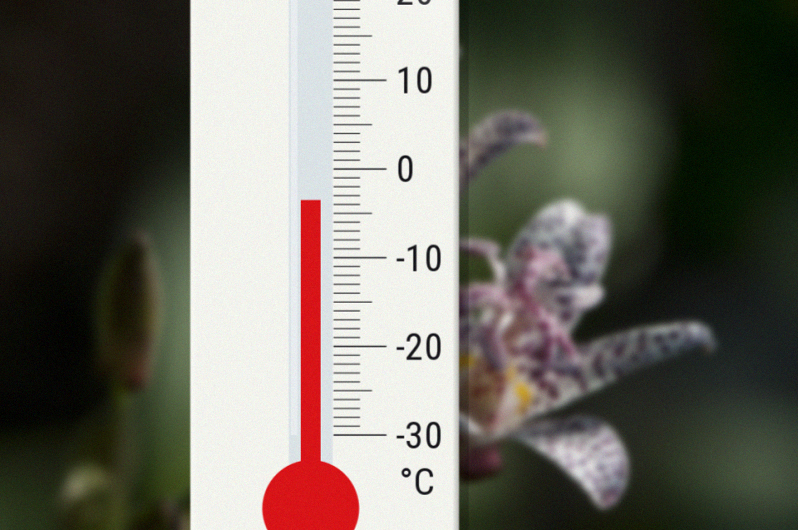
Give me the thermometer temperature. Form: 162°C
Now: -3.5°C
